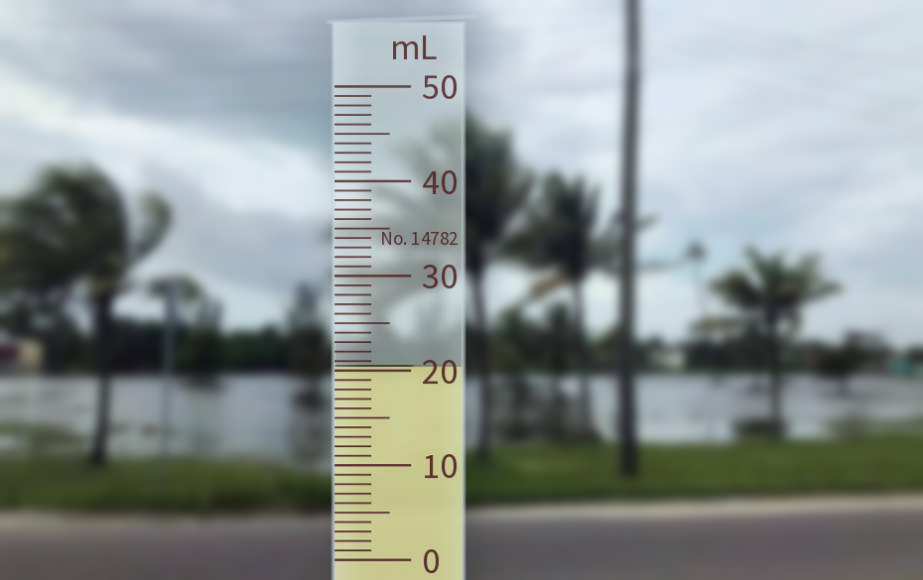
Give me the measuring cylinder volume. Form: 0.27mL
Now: 20.5mL
